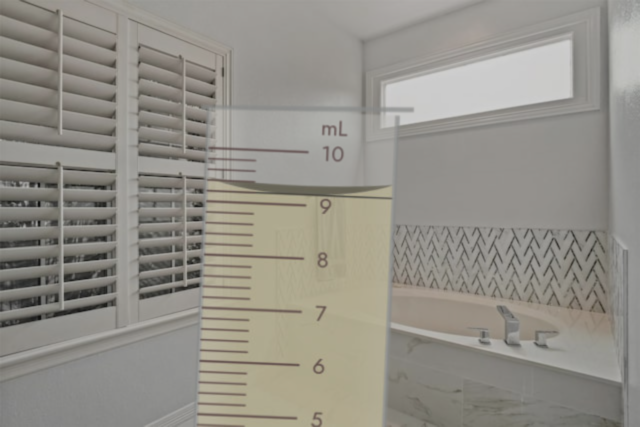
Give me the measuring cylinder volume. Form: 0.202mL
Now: 9.2mL
